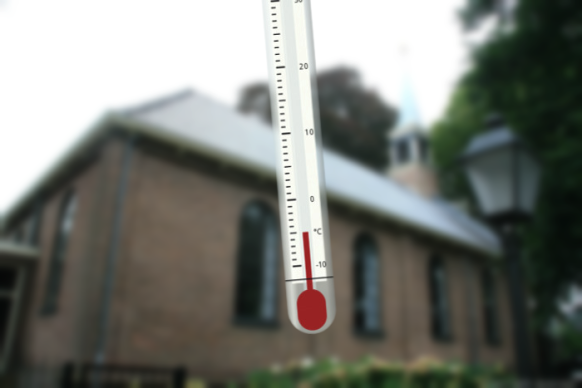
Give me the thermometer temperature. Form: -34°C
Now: -5°C
